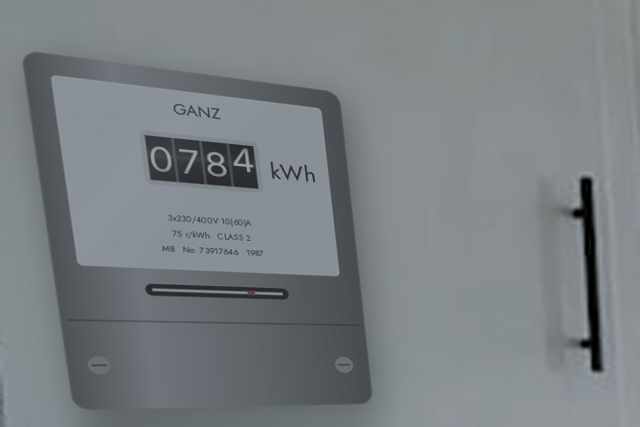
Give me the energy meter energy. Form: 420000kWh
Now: 784kWh
